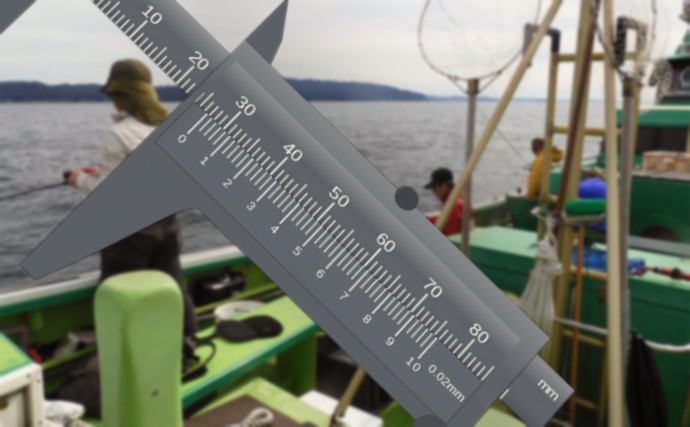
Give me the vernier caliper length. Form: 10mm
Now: 26.6mm
